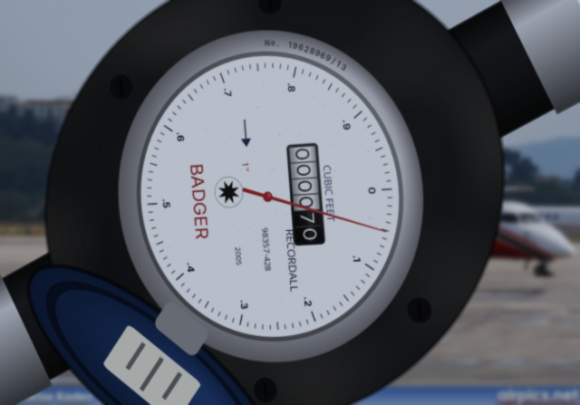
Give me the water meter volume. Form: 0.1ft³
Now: 70.05ft³
